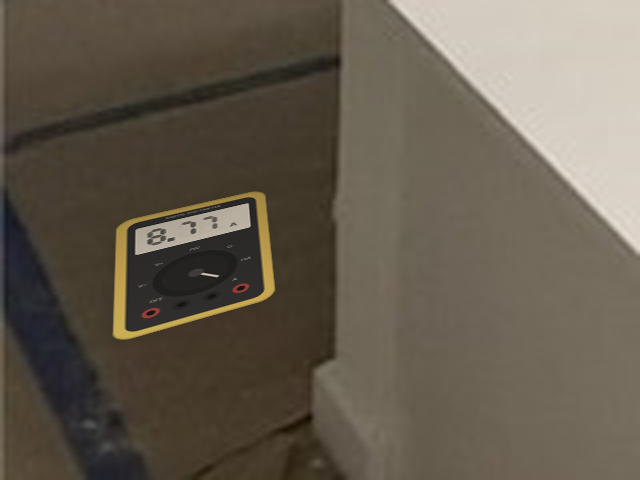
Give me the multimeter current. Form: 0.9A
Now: 8.77A
